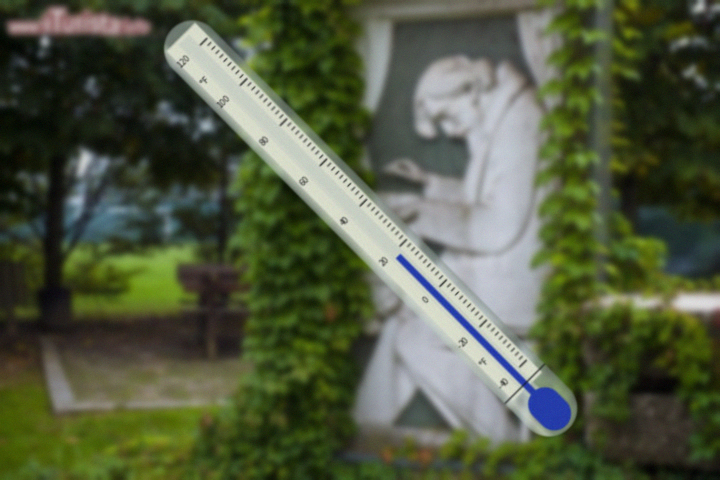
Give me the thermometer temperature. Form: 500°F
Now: 18°F
